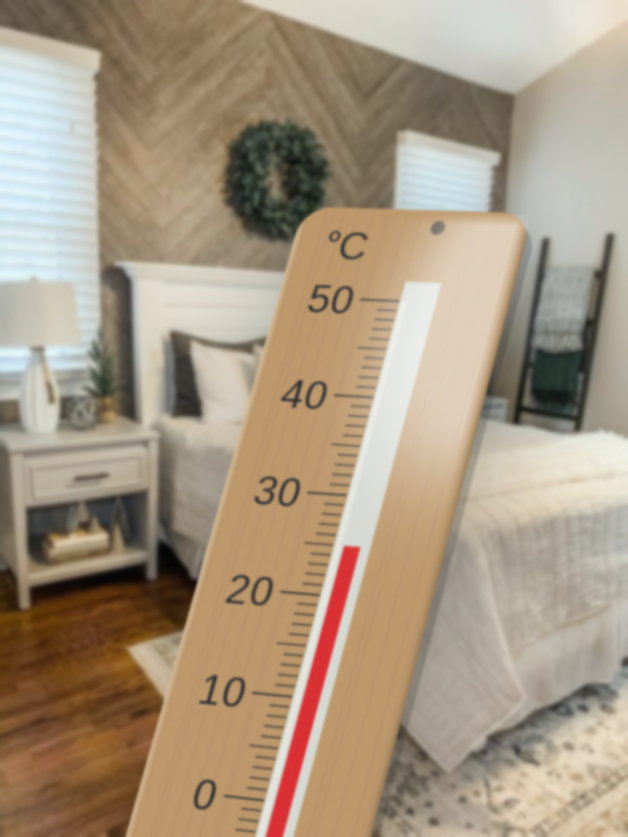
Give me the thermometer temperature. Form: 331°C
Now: 25°C
